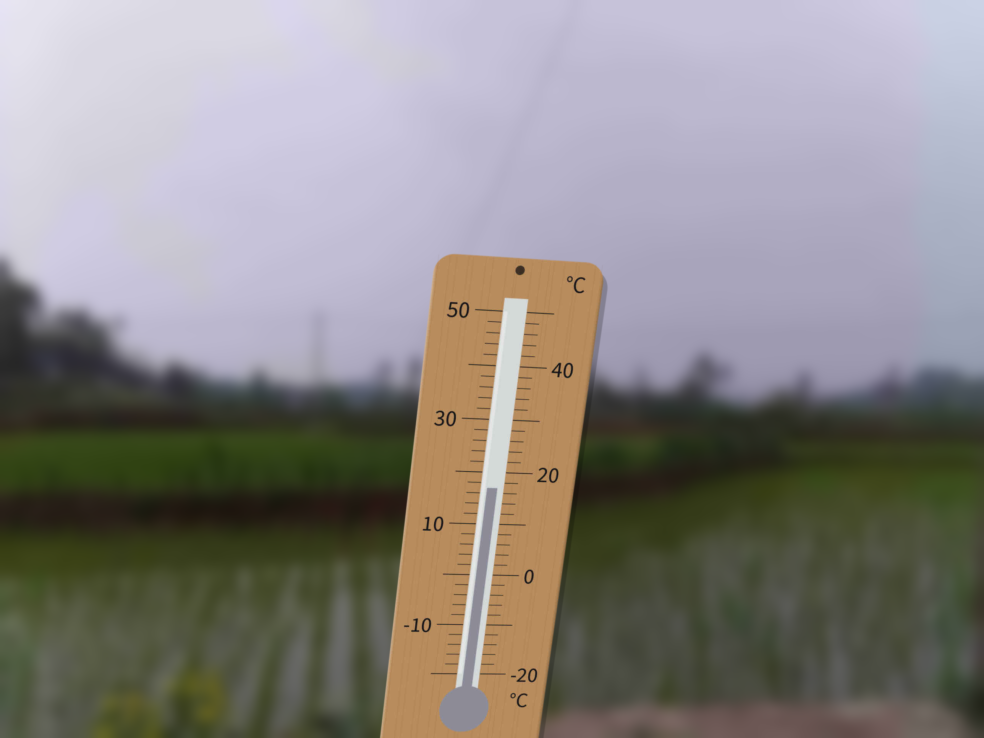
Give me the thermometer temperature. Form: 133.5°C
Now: 17°C
